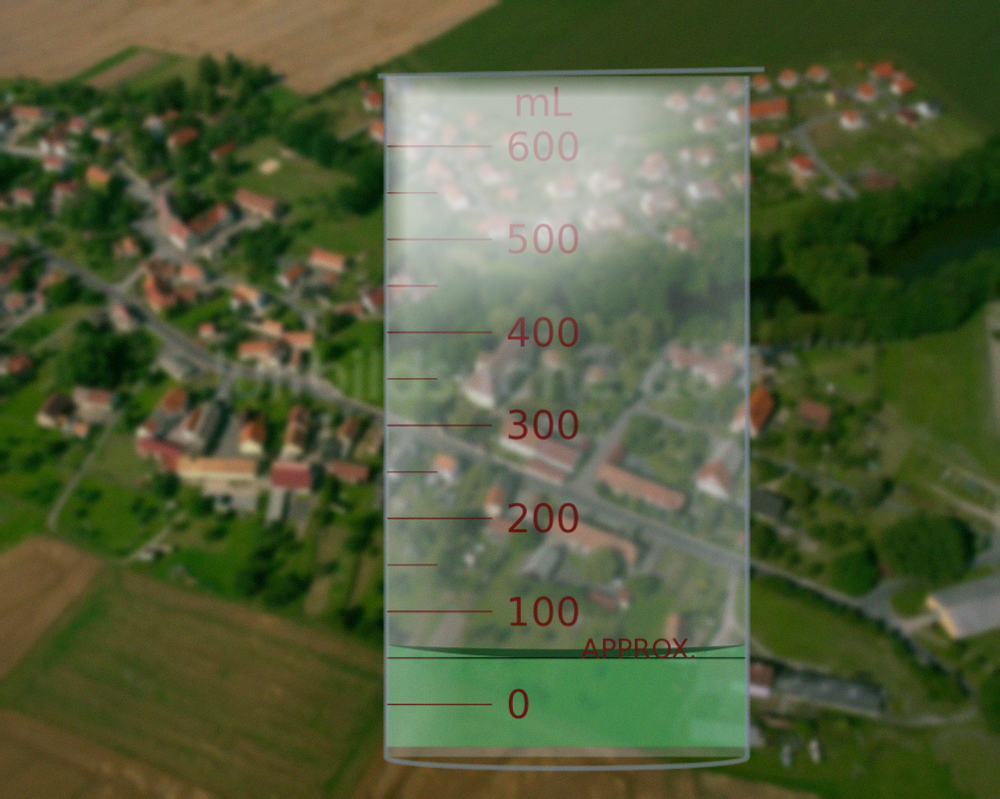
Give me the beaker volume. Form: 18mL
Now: 50mL
